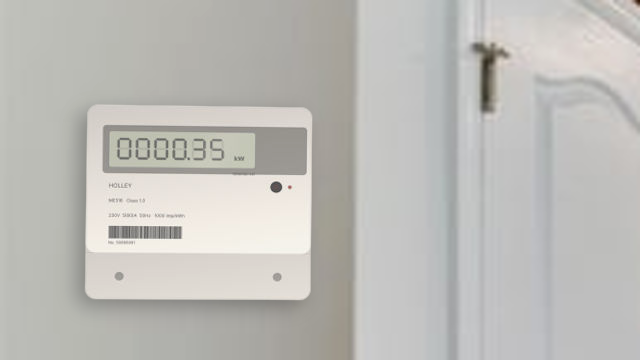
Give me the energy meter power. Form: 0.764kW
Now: 0.35kW
